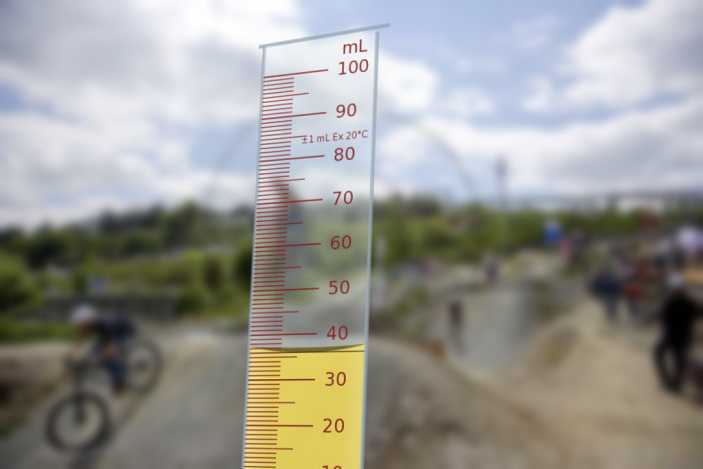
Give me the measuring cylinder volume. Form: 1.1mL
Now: 36mL
